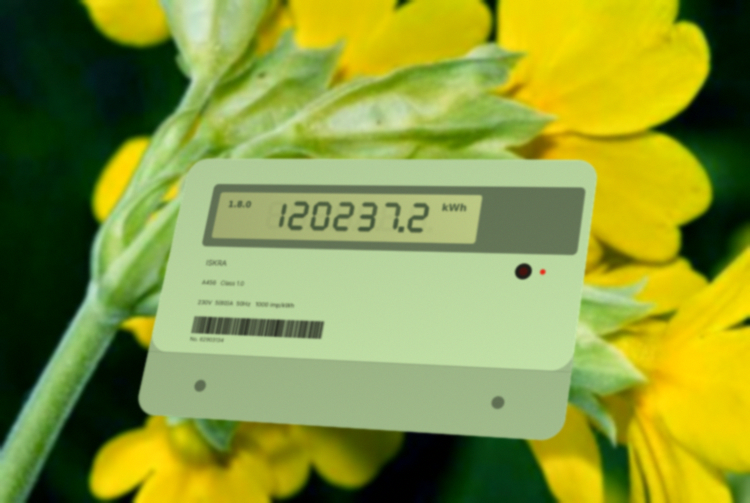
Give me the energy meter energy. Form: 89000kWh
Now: 120237.2kWh
